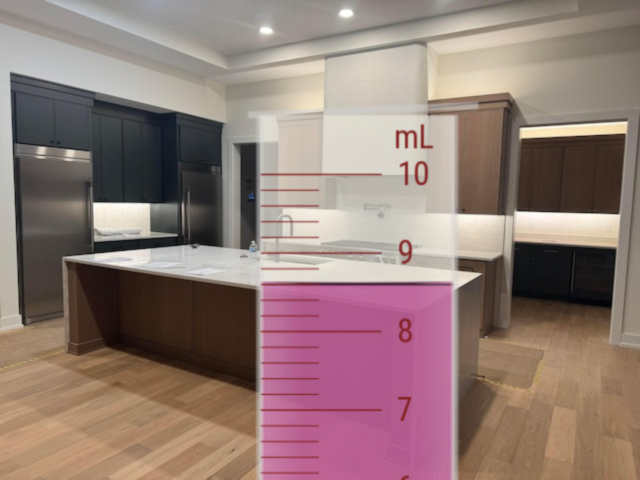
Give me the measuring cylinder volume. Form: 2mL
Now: 8.6mL
